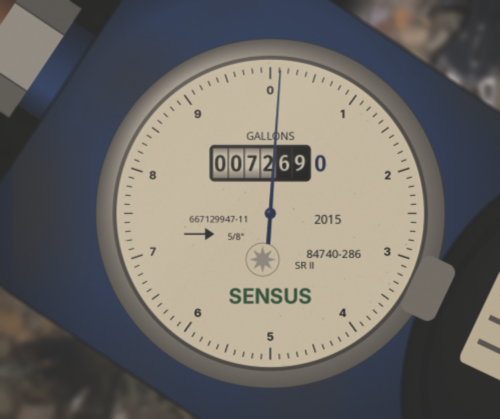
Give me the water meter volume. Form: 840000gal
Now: 72690.1gal
